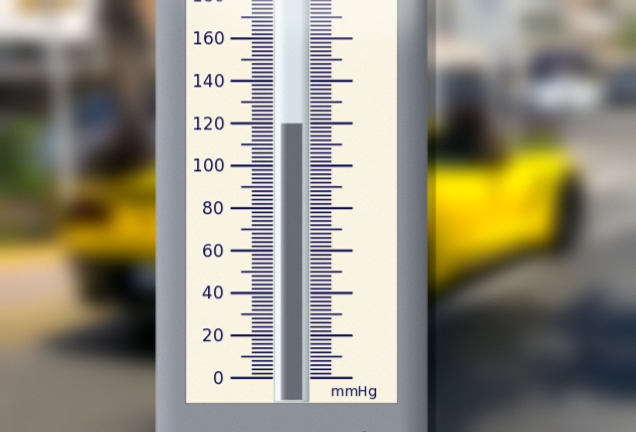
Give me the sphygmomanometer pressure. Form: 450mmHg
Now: 120mmHg
